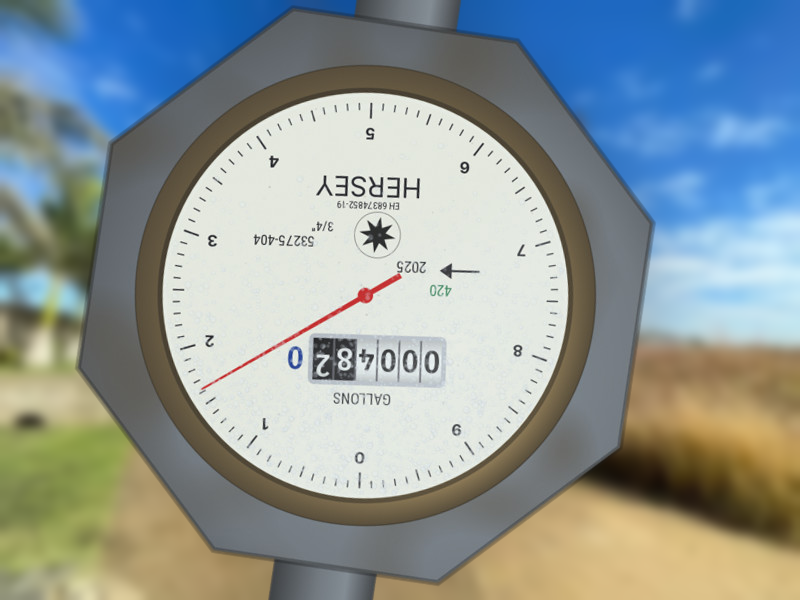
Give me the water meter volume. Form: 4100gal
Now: 4821.6gal
